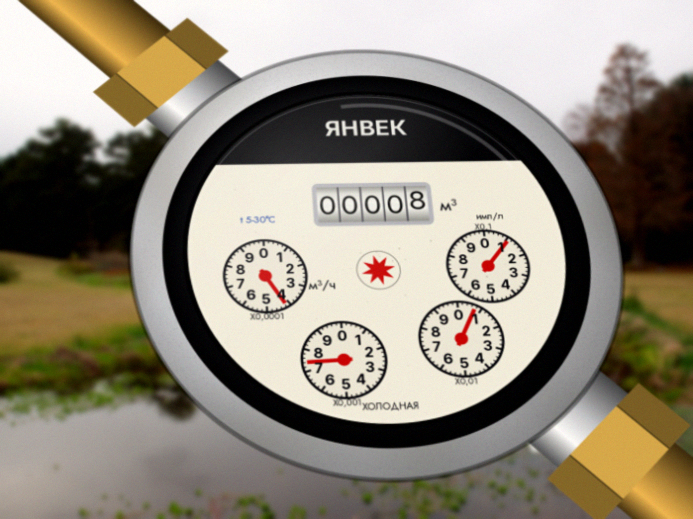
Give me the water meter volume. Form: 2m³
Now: 8.1074m³
